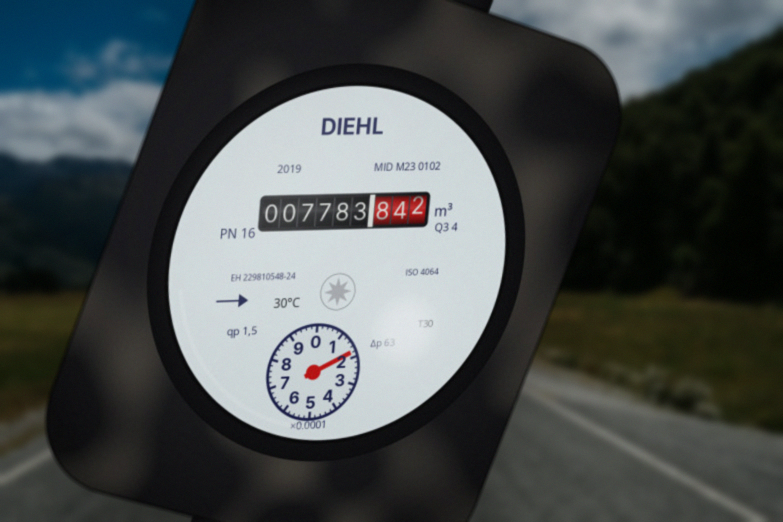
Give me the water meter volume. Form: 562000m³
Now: 7783.8421m³
